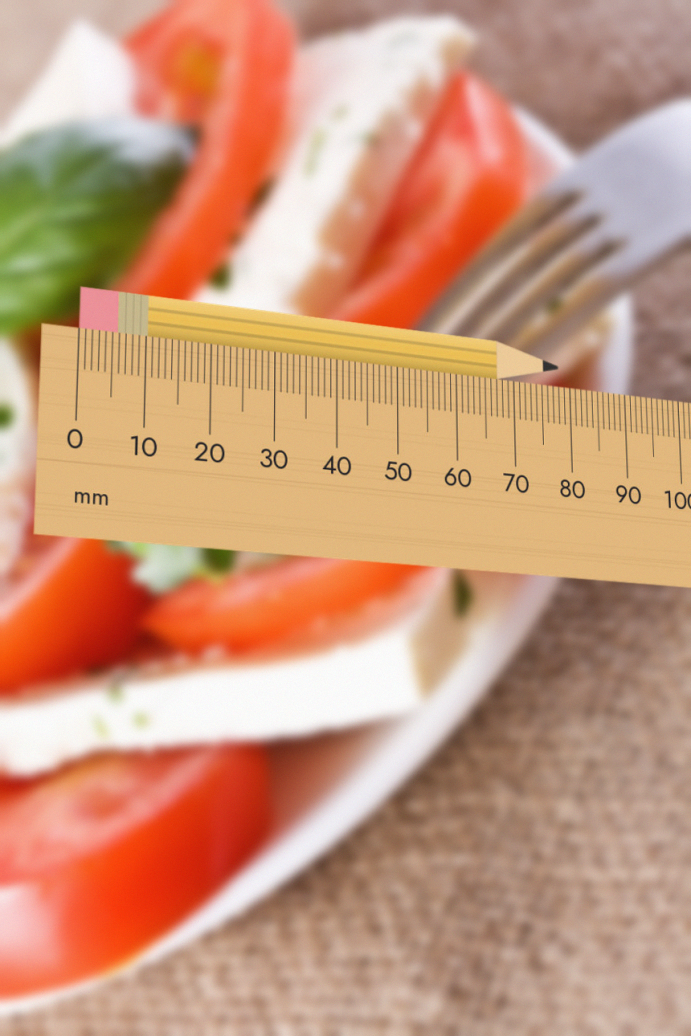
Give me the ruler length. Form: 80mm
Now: 78mm
